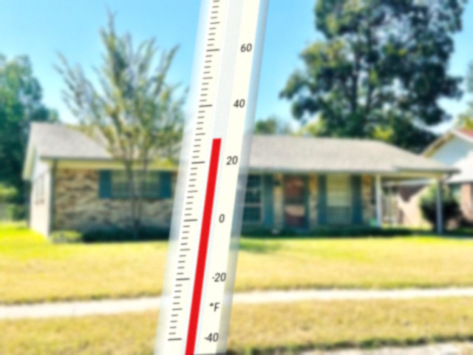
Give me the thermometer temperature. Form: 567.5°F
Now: 28°F
